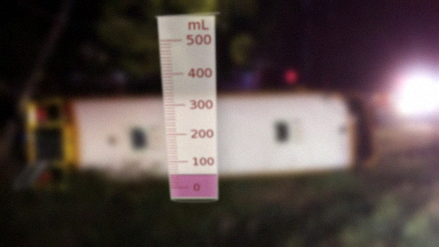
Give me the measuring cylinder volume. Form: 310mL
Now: 50mL
